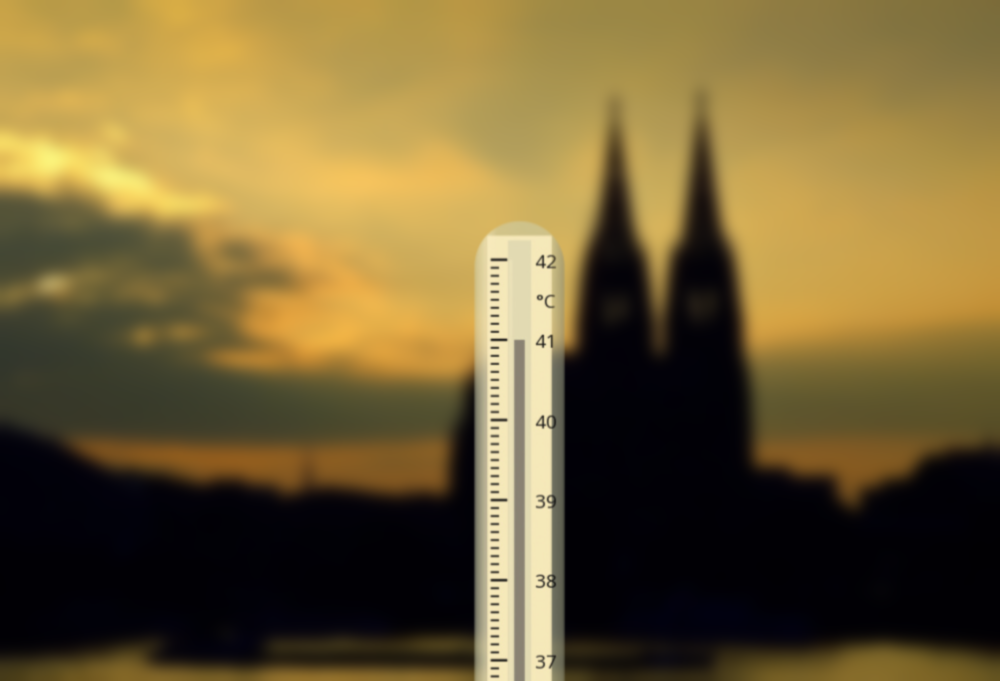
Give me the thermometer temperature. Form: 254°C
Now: 41°C
